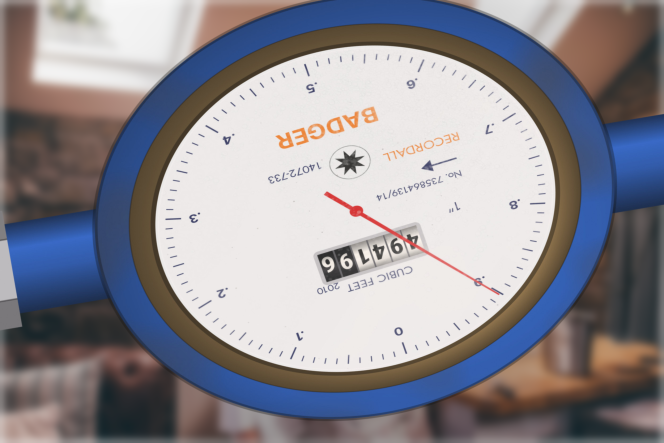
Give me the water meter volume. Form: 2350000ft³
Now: 494195.90ft³
